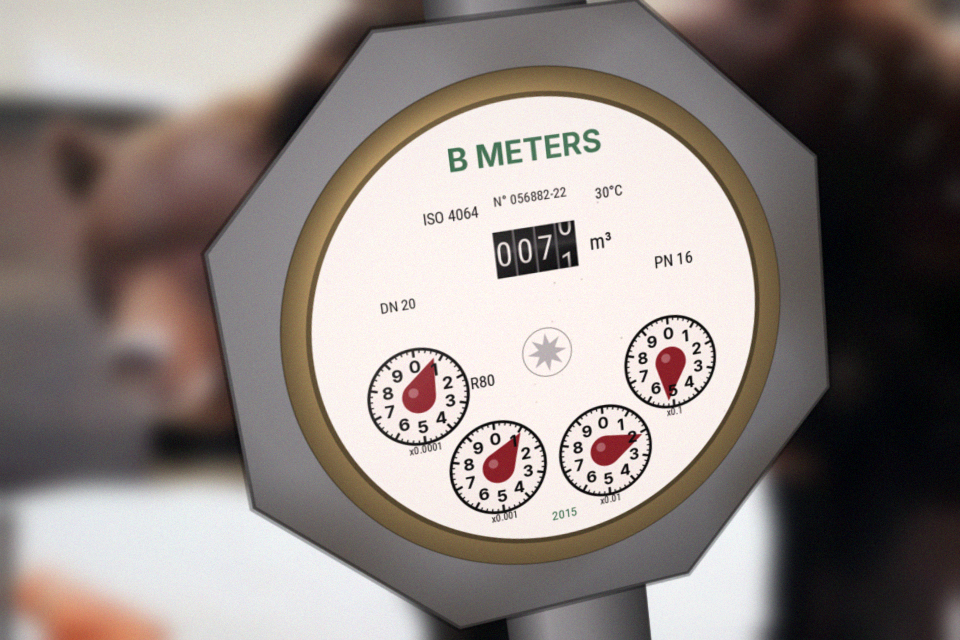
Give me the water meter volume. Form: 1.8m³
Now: 70.5210m³
